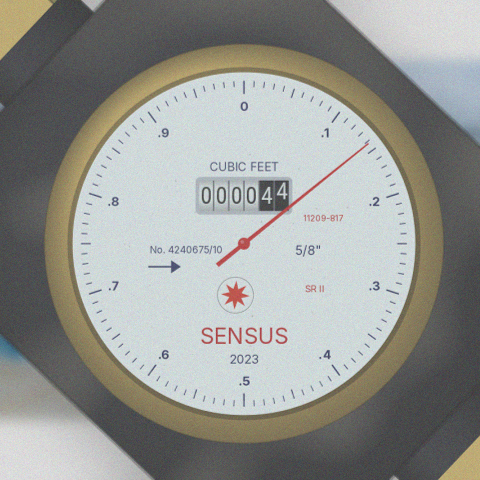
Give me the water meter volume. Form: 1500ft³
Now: 44.14ft³
